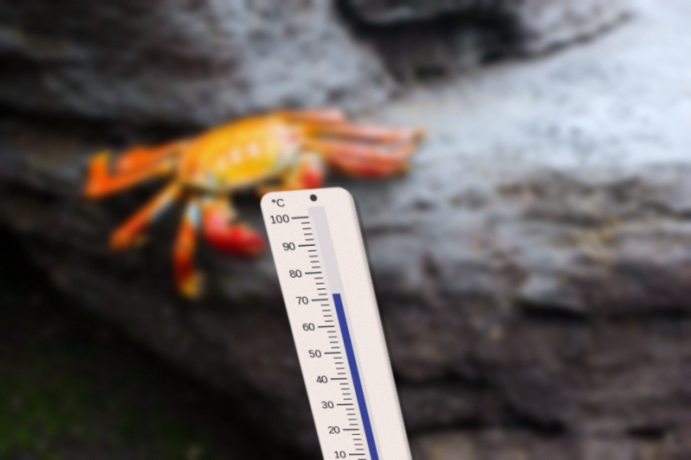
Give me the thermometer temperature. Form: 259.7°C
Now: 72°C
